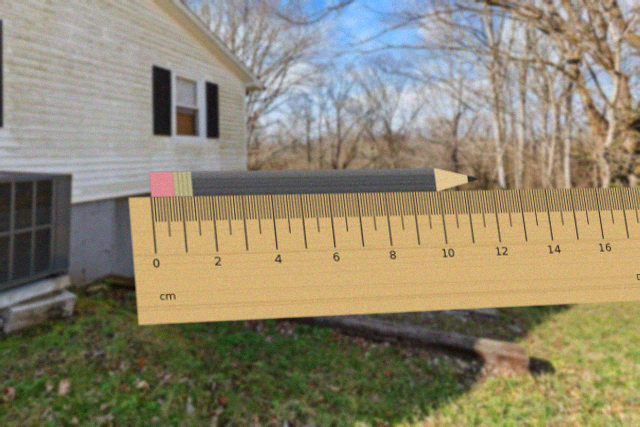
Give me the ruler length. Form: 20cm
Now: 11.5cm
